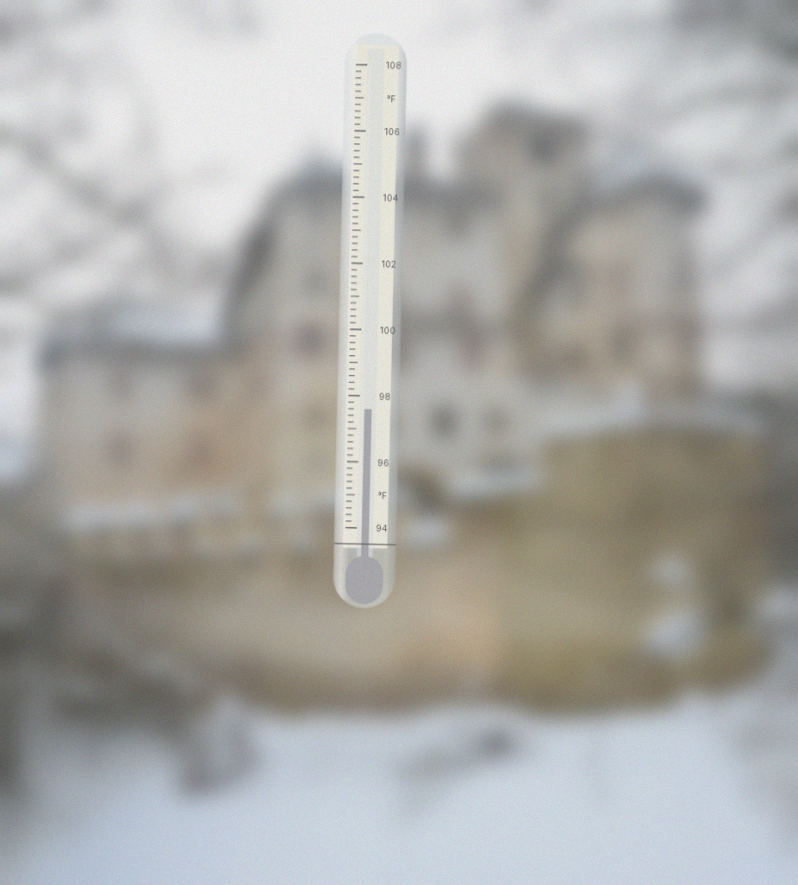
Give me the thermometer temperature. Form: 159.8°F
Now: 97.6°F
